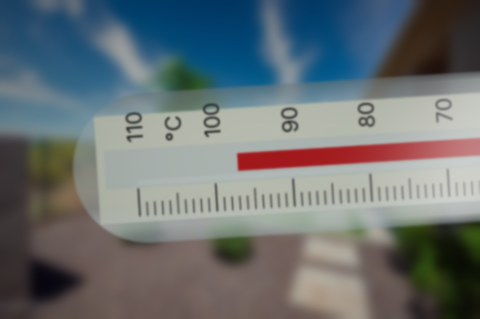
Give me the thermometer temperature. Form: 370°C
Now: 97°C
